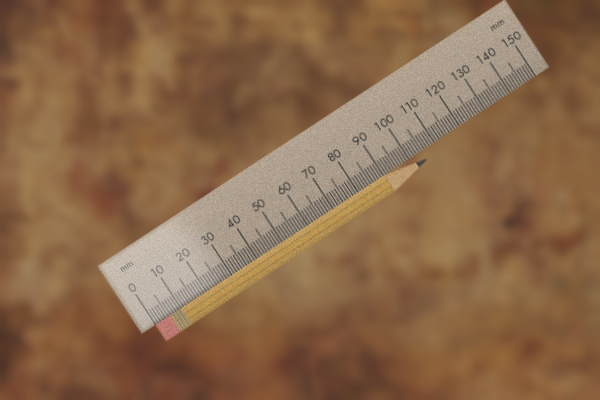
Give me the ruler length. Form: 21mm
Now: 105mm
